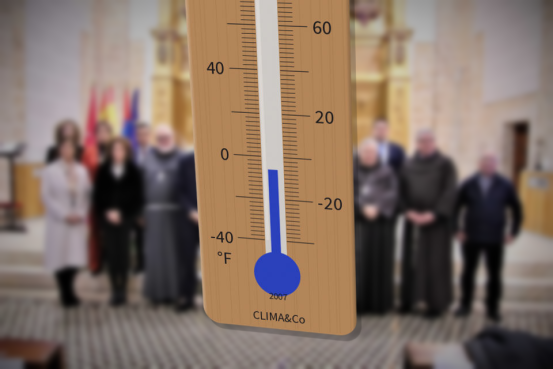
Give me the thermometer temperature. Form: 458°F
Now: -6°F
